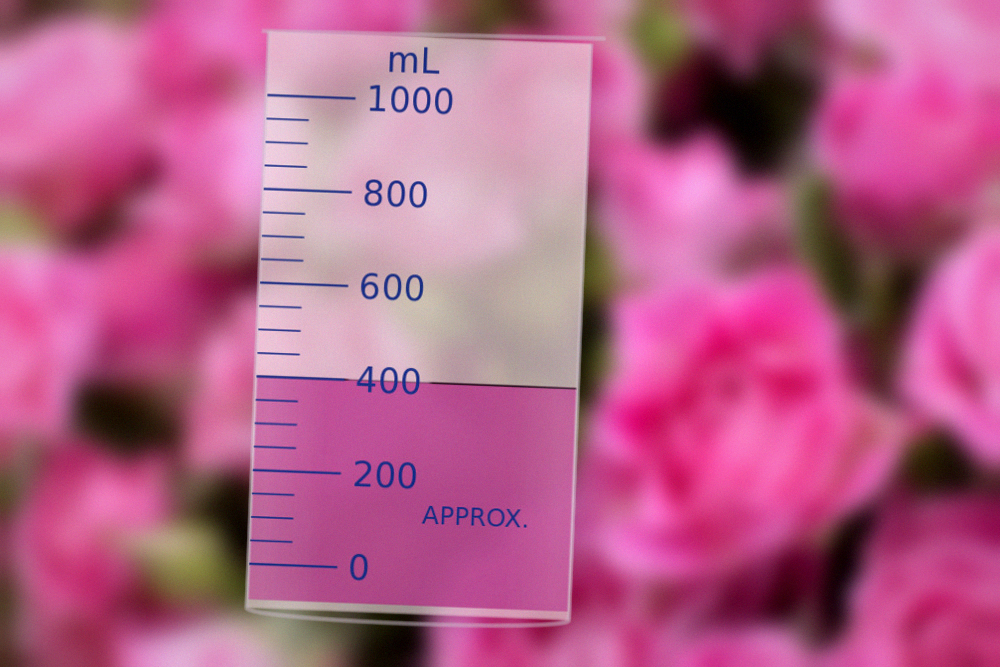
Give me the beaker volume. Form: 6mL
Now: 400mL
